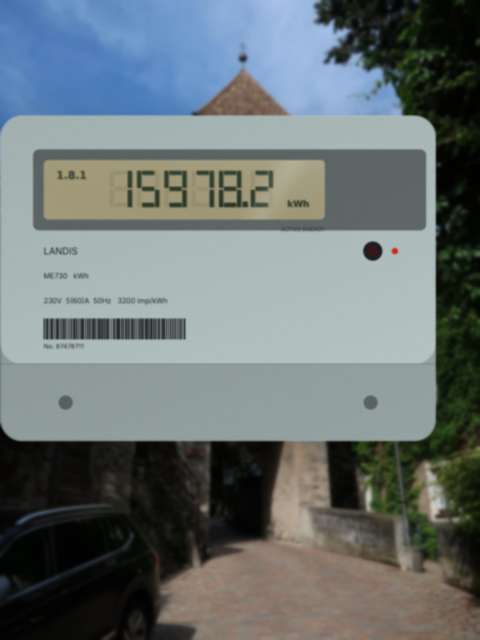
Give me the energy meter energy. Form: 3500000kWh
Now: 15978.2kWh
